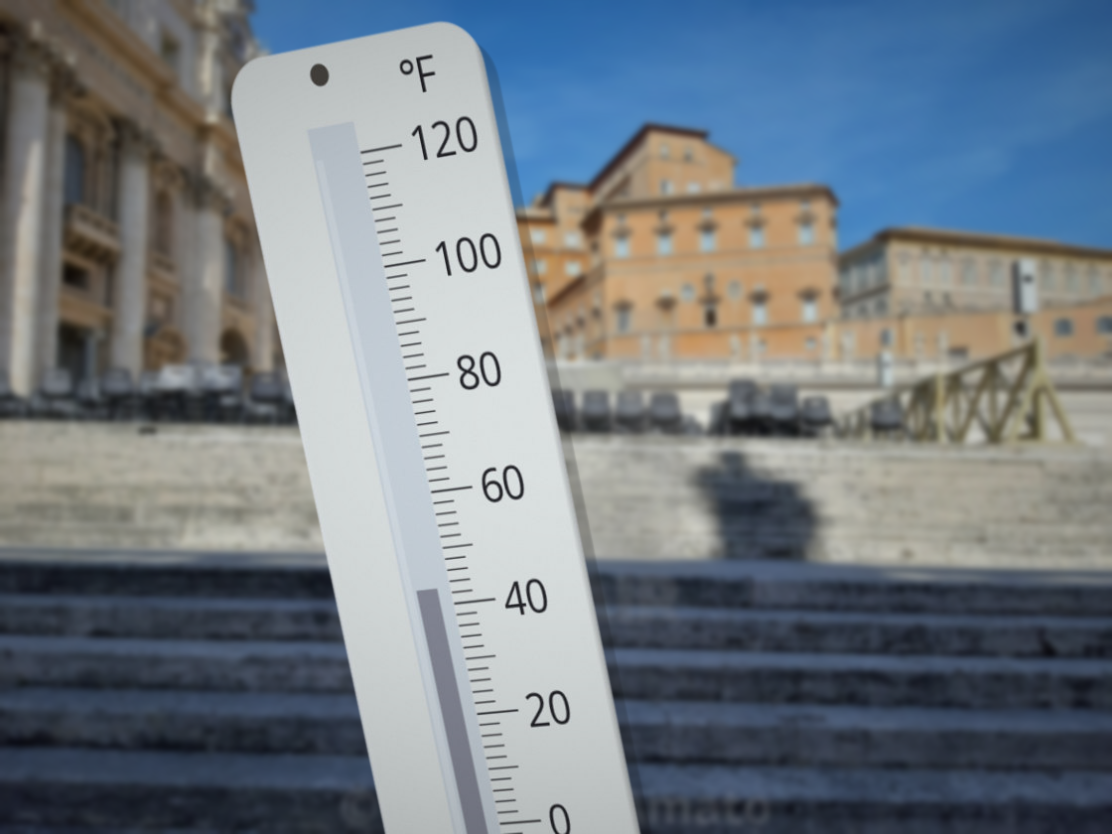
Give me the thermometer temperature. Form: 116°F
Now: 43°F
